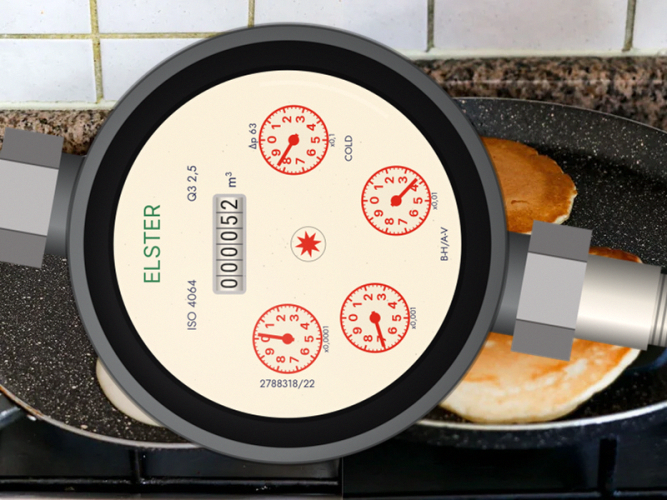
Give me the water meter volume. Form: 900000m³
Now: 52.8370m³
